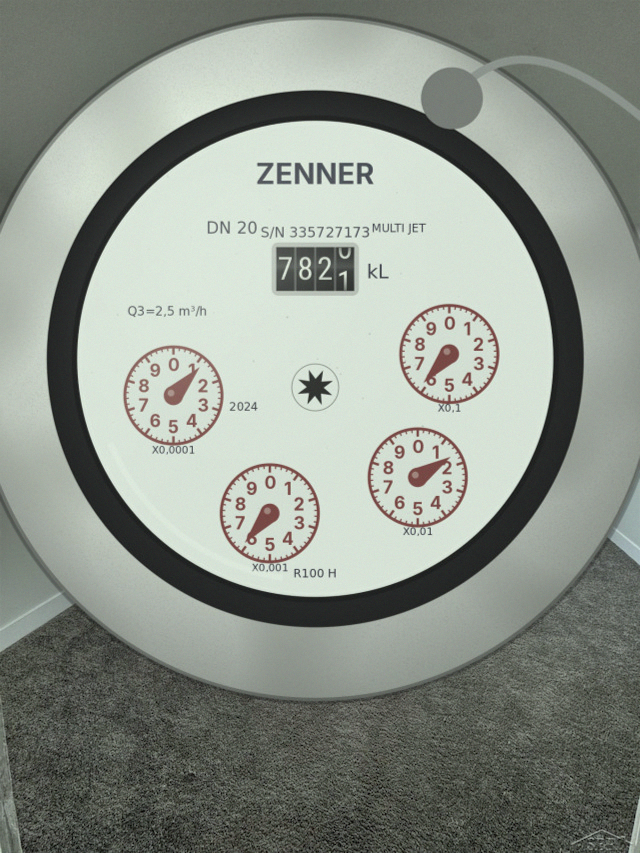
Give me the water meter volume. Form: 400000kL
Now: 7820.6161kL
